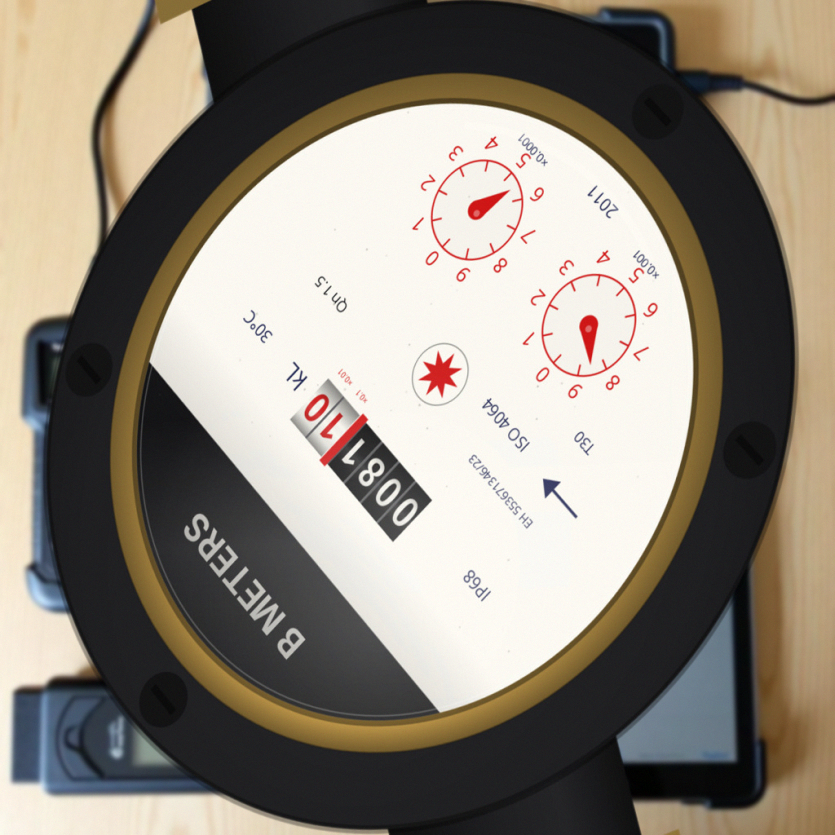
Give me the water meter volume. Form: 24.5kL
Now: 81.1085kL
